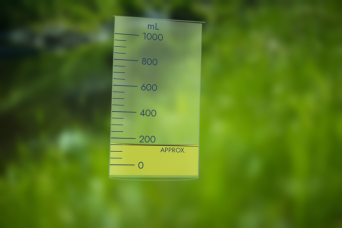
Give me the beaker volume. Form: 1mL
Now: 150mL
